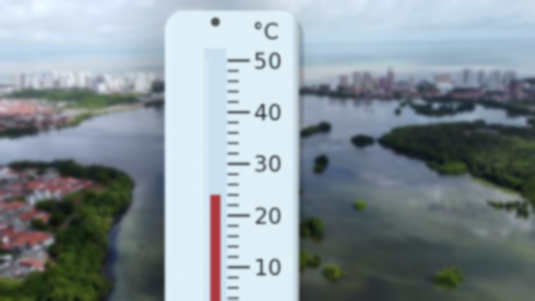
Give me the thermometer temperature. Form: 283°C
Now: 24°C
